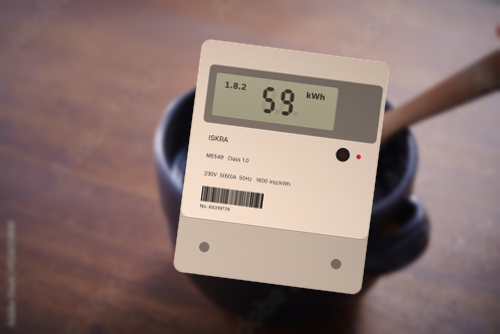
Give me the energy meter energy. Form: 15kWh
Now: 59kWh
